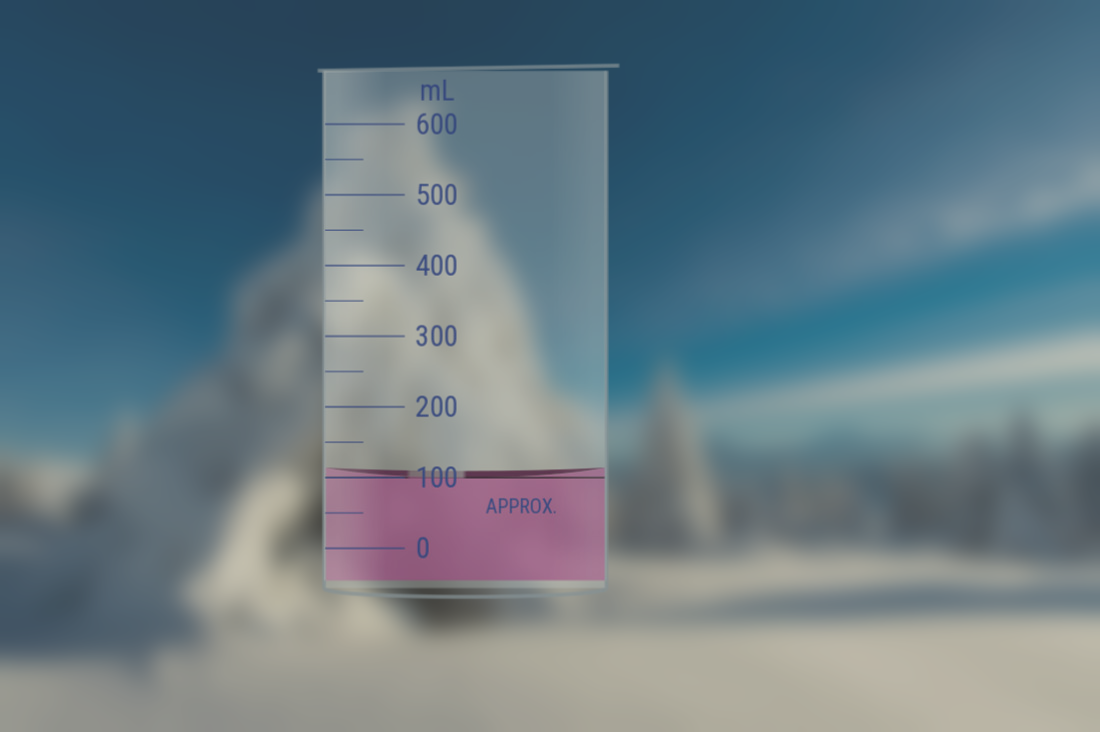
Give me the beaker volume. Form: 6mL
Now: 100mL
